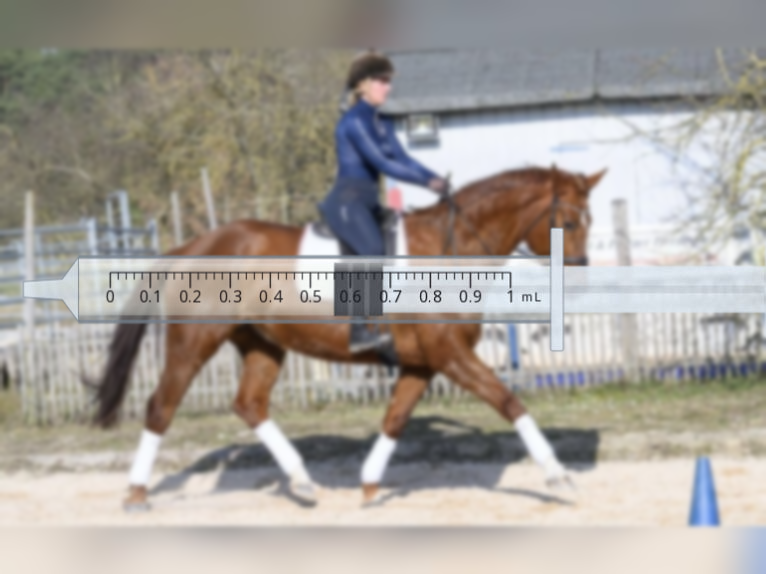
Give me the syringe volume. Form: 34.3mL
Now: 0.56mL
